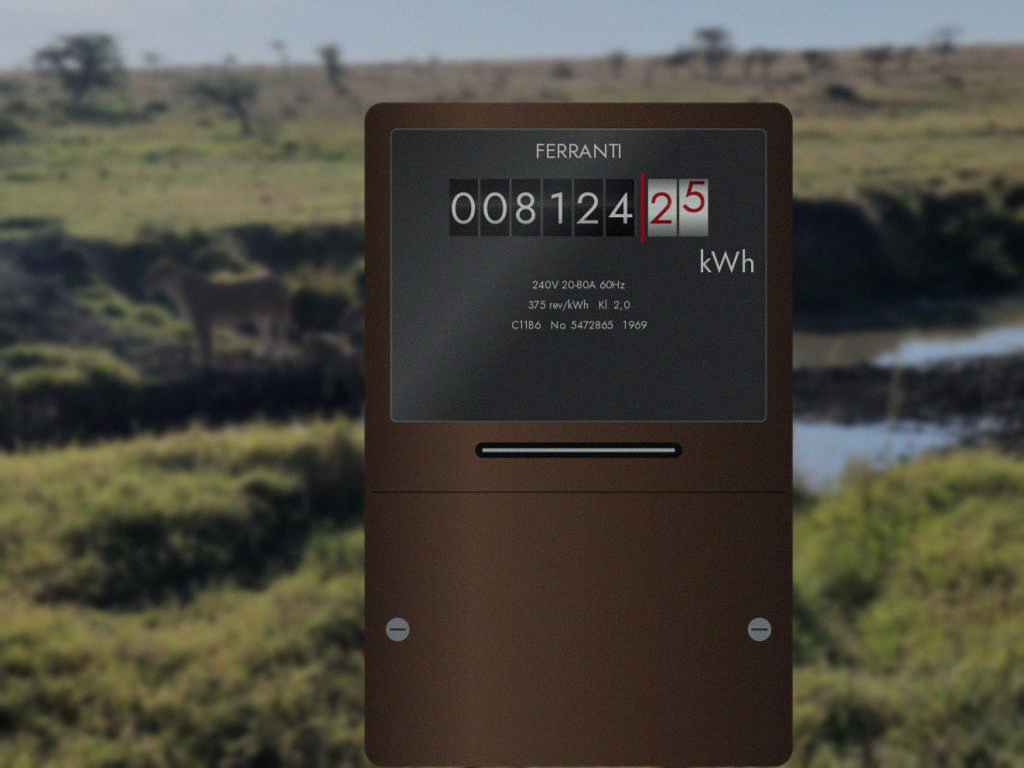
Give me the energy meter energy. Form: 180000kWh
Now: 8124.25kWh
